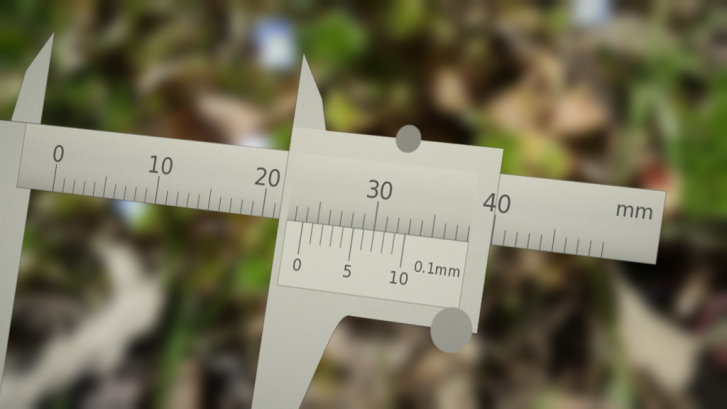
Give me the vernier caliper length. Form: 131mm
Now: 23.7mm
